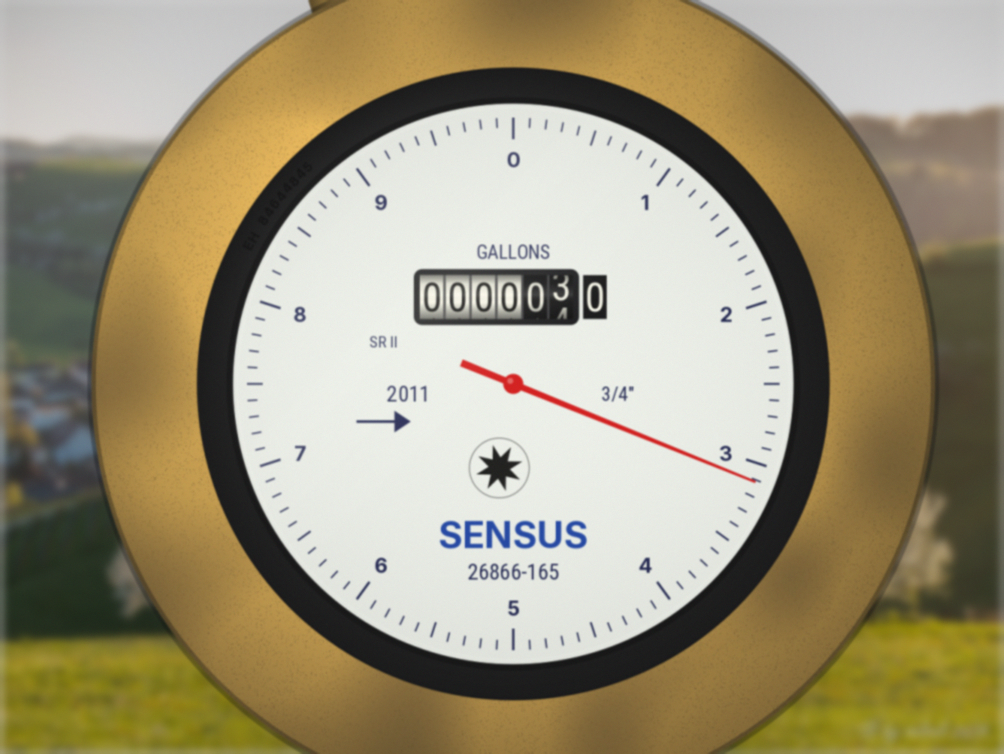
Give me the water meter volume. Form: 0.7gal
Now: 33.1gal
